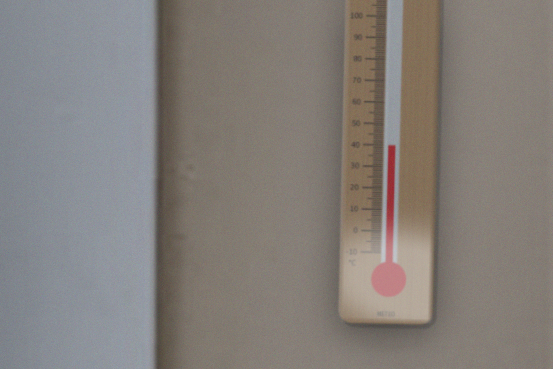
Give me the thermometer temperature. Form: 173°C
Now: 40°C
